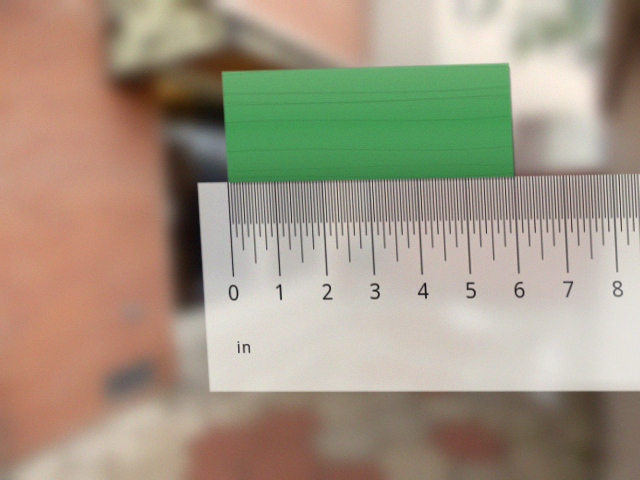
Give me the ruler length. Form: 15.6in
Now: 6in
